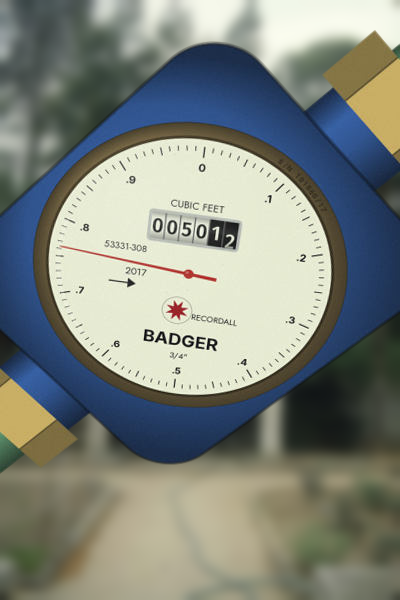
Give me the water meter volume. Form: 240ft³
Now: 5011.76ft³
